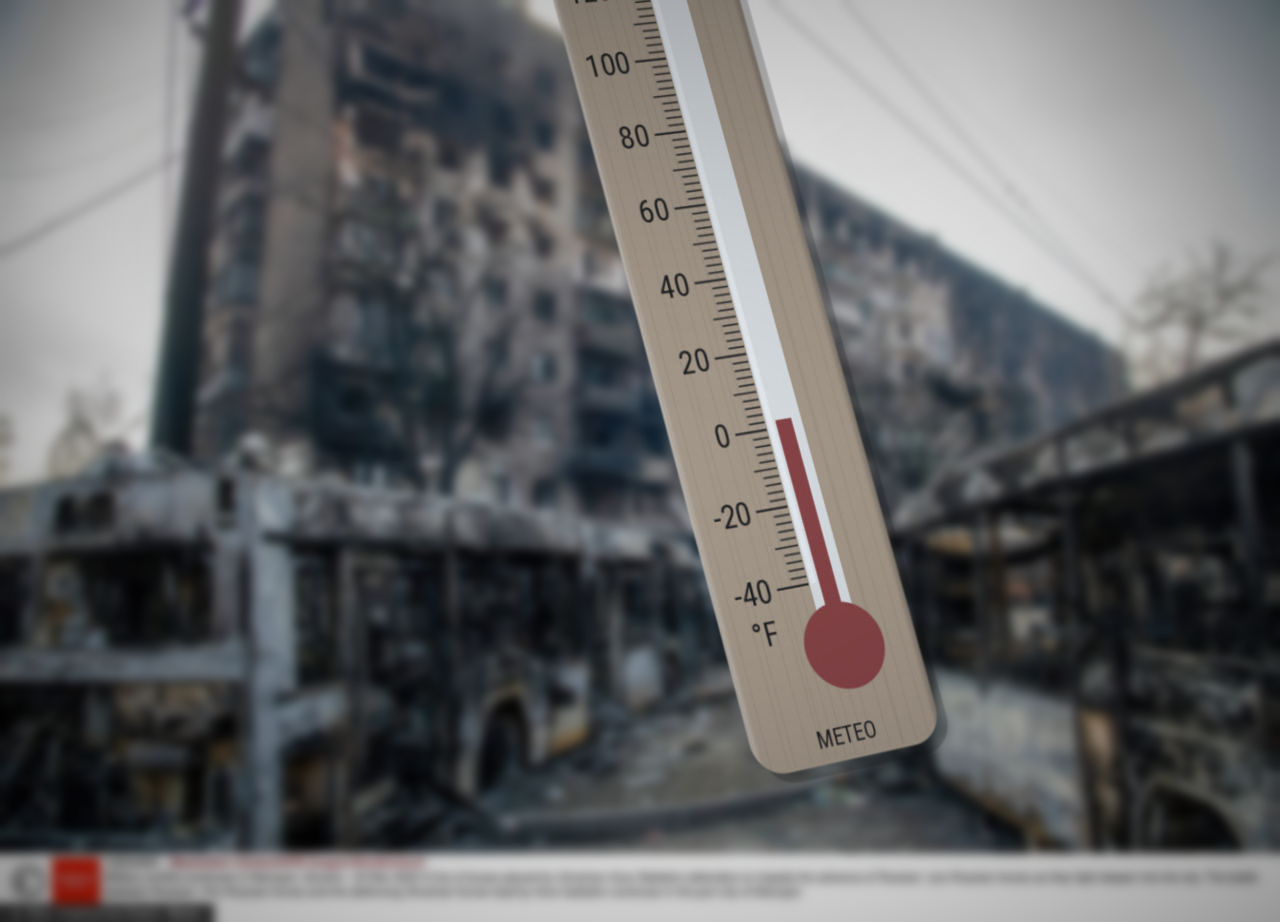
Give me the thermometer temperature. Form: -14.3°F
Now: 2°F
